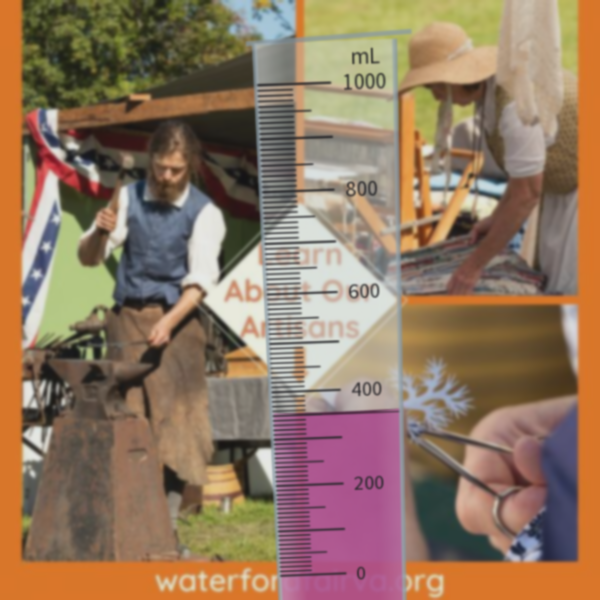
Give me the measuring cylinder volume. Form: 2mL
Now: 350mL
